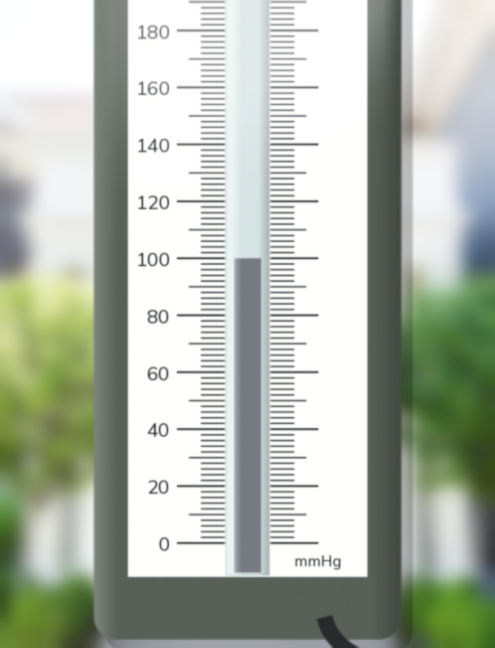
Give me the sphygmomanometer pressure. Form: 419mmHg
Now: 100mmHg
